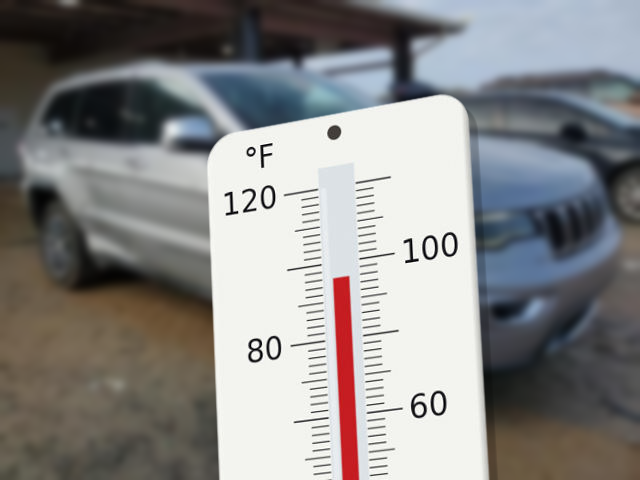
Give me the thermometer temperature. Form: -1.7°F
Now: 96°F
